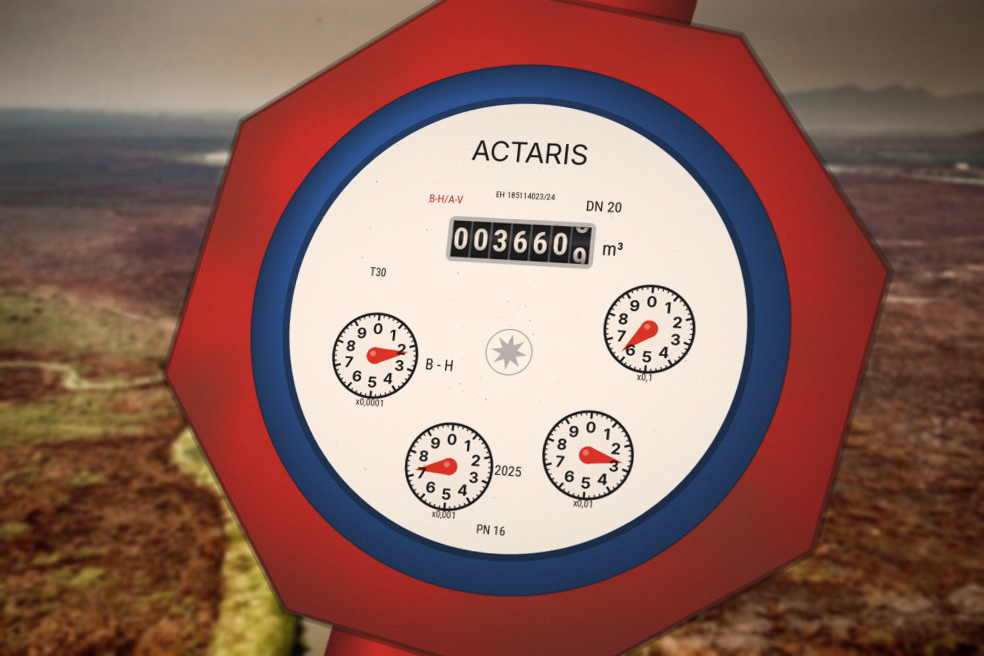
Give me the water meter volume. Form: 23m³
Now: 36608.6272m³
